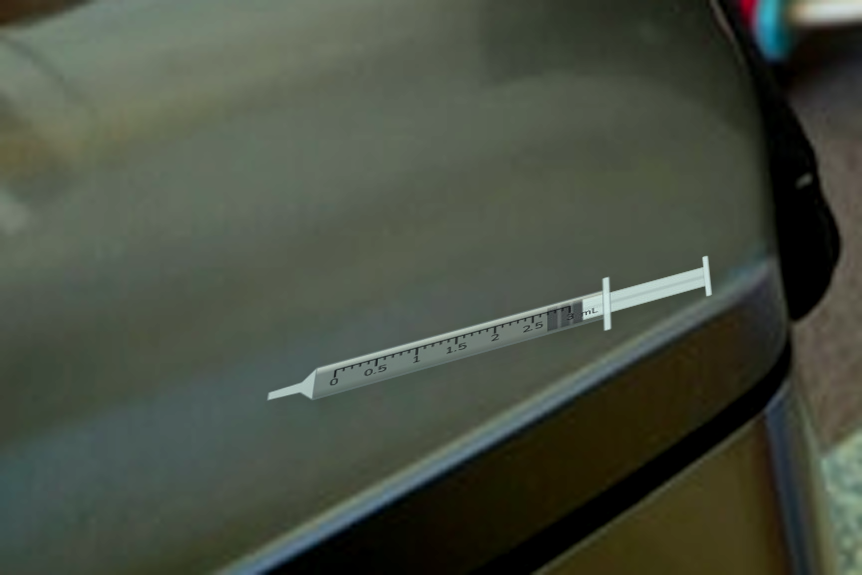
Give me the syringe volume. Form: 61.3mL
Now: 2.7mL
